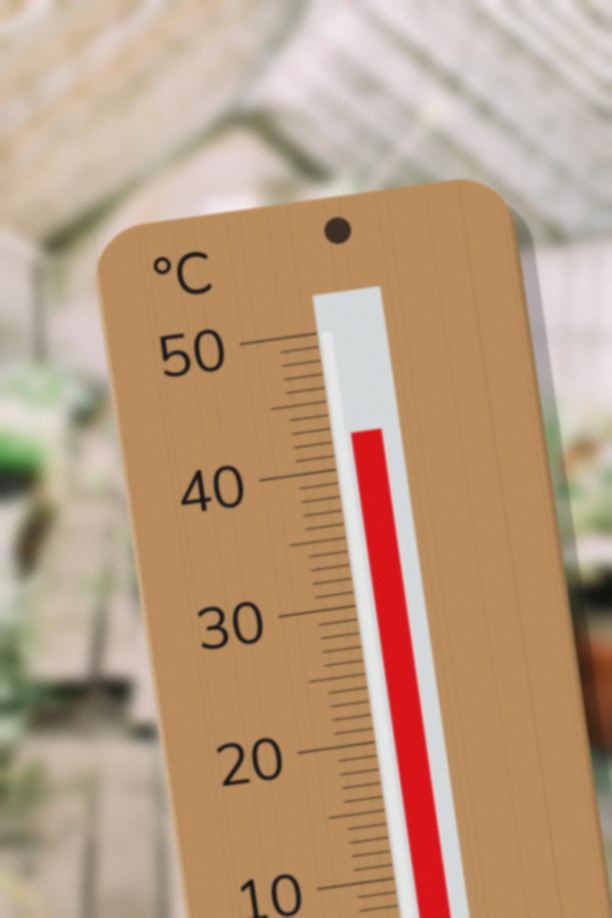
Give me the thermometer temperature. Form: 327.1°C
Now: 42.5°C
